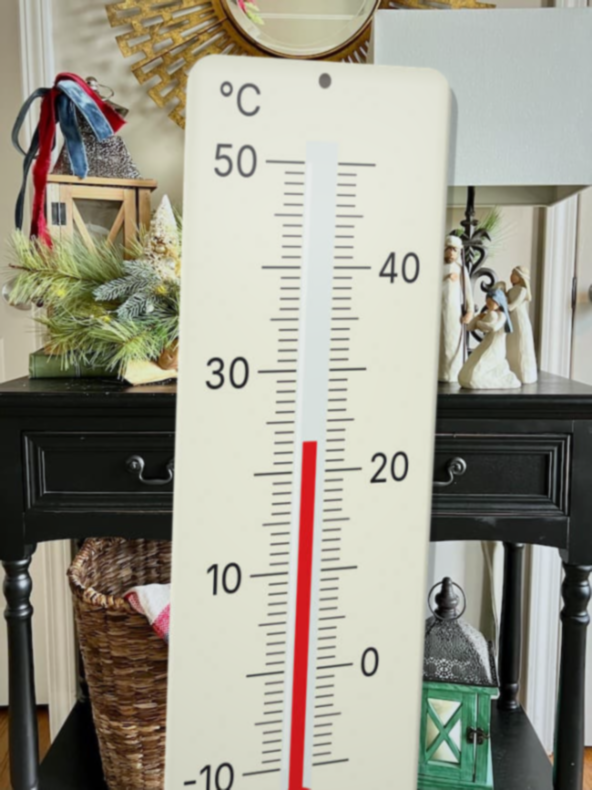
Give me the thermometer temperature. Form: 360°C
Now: 23°C
